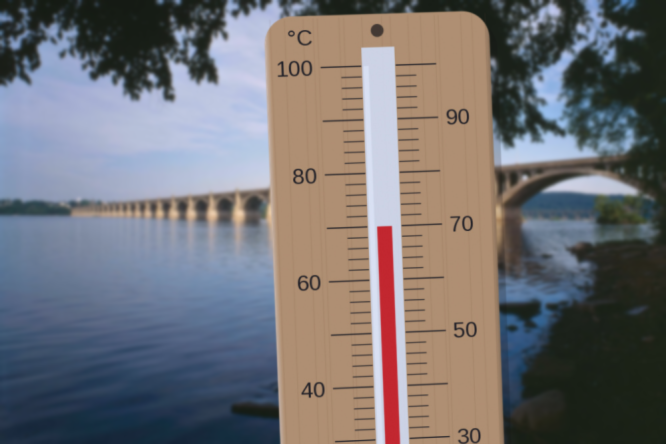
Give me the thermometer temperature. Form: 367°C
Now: 70°C
